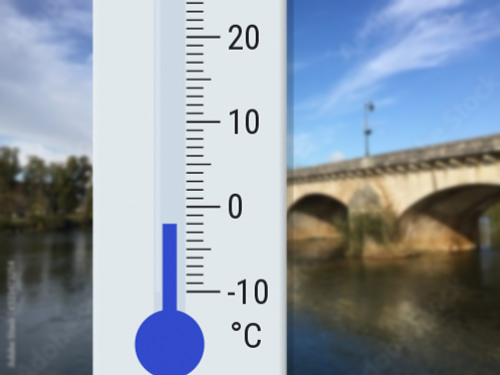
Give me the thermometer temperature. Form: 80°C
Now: -2°C
